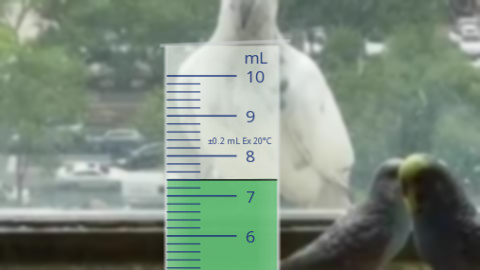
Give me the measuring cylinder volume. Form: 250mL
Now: 7.4mL
